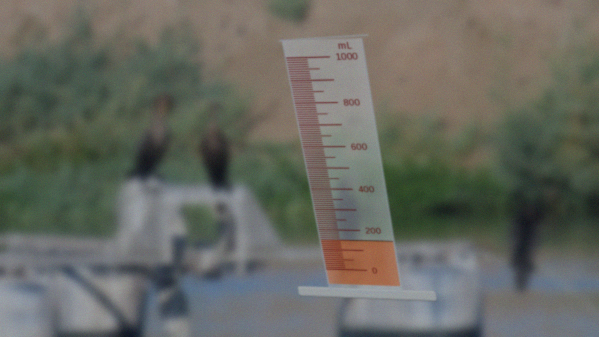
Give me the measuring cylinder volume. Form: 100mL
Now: 150mL
